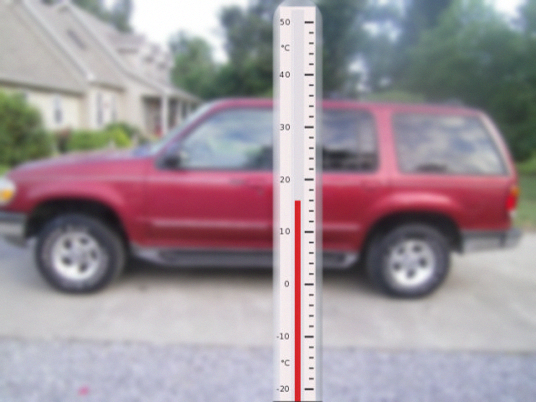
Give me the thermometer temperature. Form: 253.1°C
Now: 16°C
